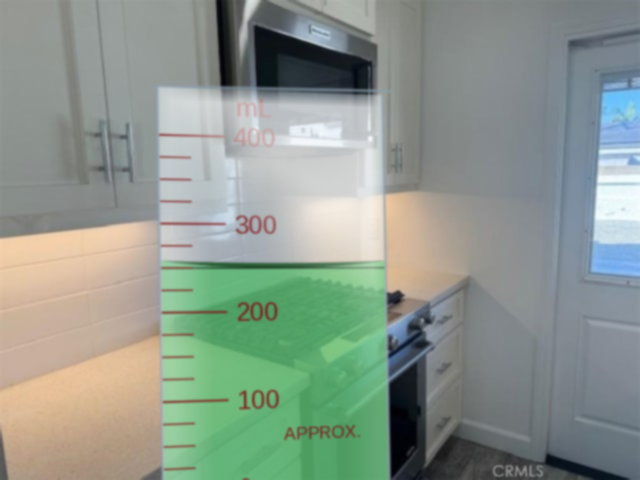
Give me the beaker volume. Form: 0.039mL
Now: 250mL
